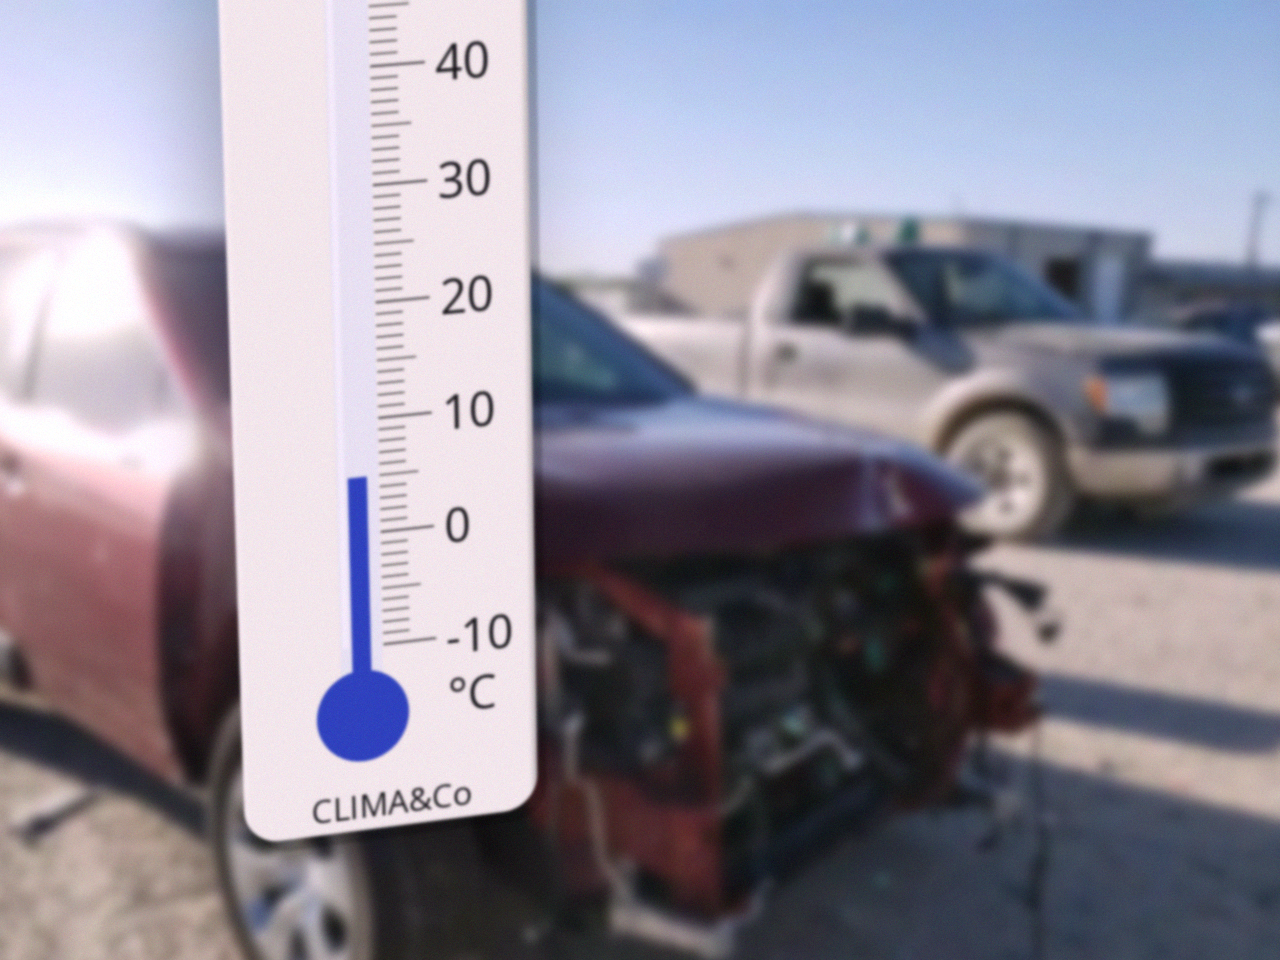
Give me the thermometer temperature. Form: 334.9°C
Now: 5°C
